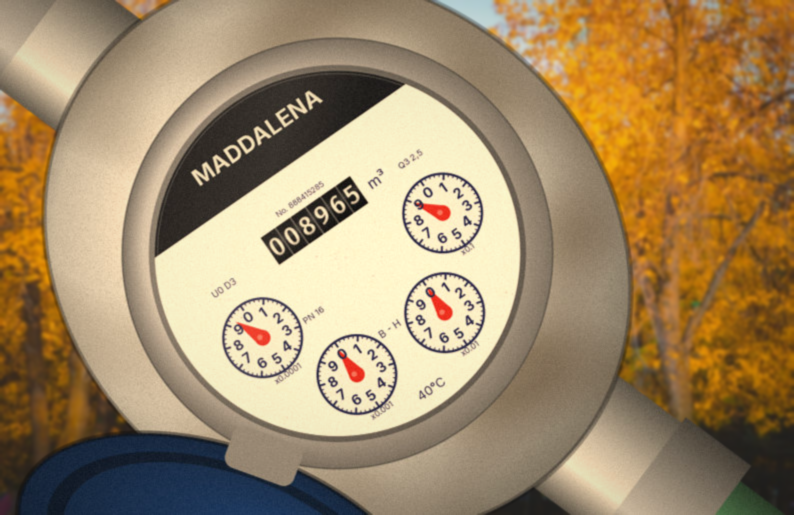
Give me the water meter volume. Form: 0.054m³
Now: 8965.8999m³
